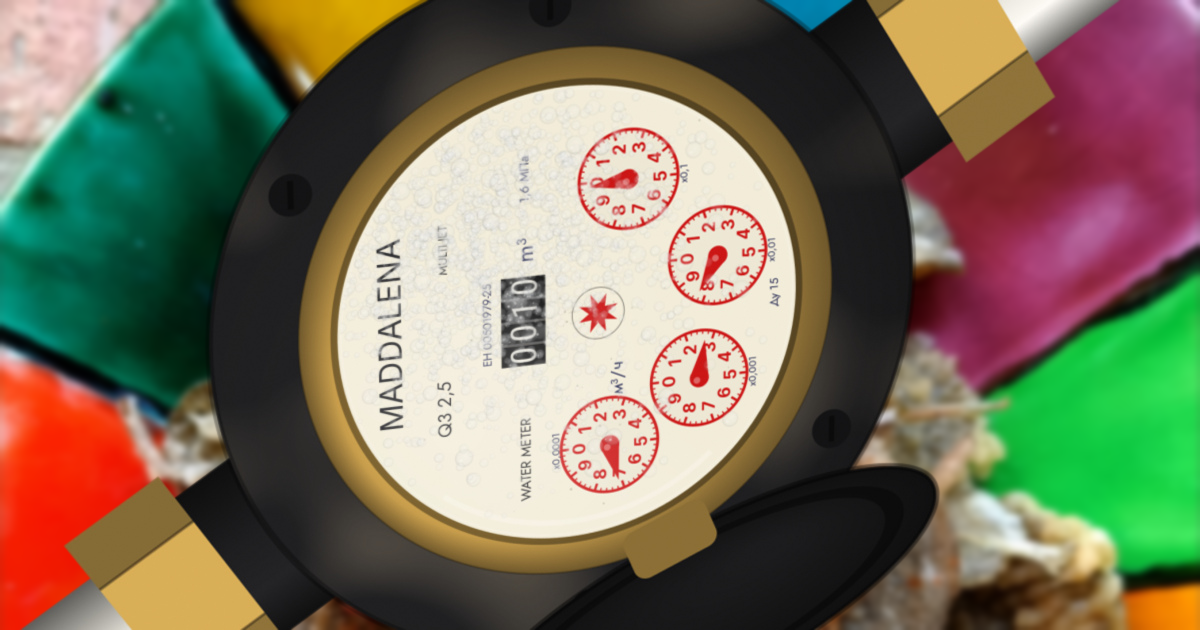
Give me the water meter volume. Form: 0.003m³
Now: 9.9827m³
